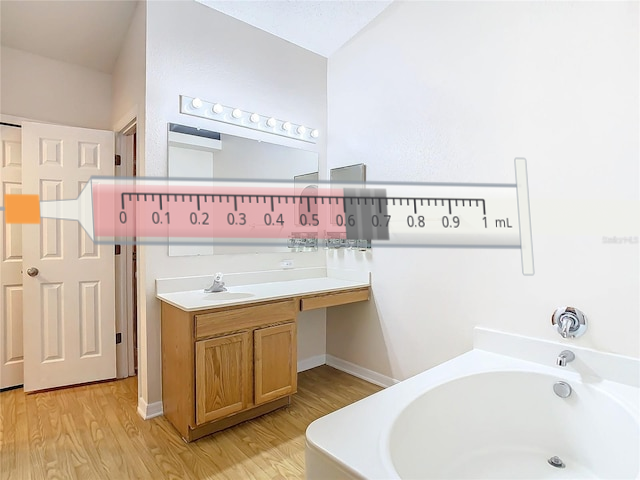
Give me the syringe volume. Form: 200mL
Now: 0.6mL
